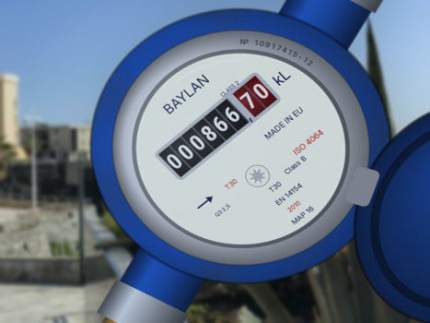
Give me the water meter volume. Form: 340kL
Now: 866.70kL
